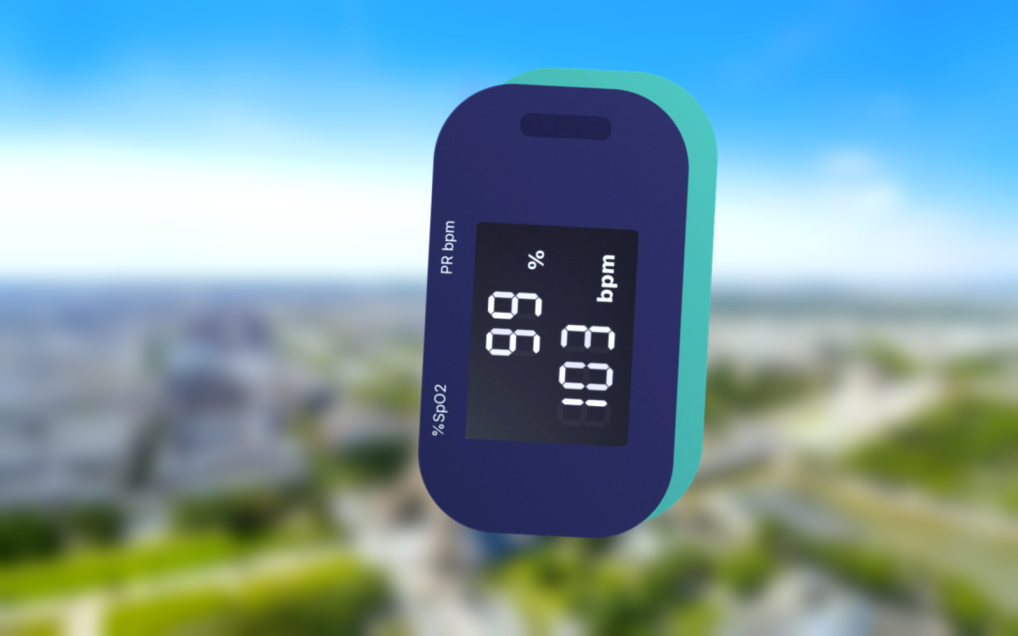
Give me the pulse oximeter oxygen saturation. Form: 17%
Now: 99%
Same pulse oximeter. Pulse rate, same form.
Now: 103bpm
